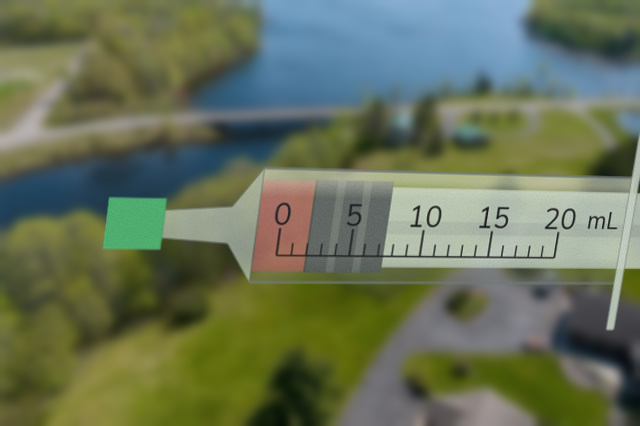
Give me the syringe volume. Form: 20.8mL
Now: 2mL
